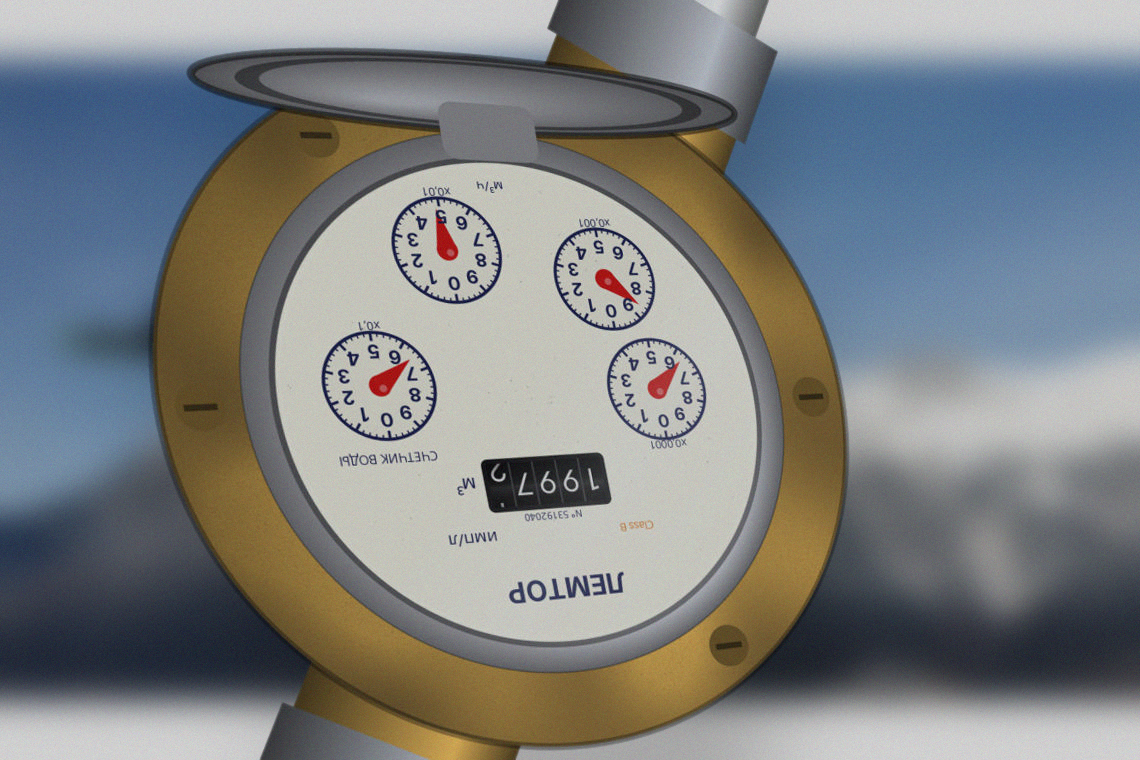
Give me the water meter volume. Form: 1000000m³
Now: 19971.6486m³
